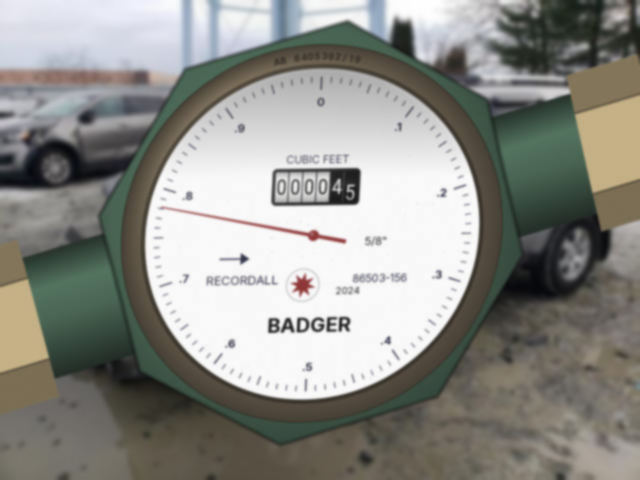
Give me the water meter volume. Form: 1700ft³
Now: 44.78ft³
